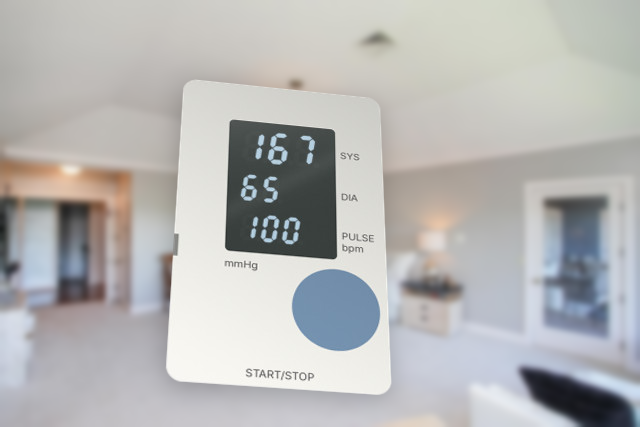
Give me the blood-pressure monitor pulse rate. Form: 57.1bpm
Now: 100bpm
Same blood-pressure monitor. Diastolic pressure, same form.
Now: 65mmHg
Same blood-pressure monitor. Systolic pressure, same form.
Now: 167mmHg
